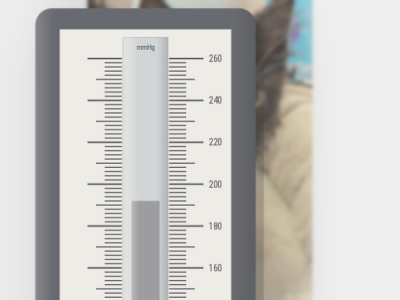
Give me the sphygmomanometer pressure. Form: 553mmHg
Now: 192mmHg
